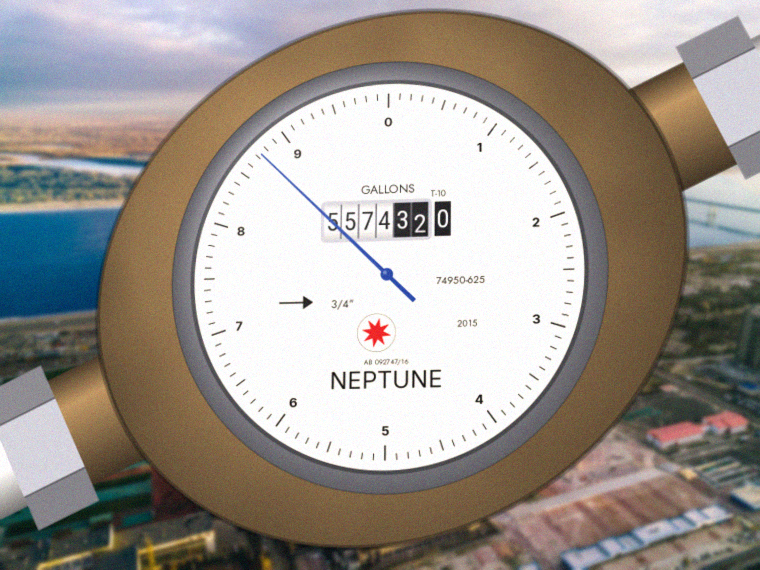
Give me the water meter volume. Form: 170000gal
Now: 5574318.7gal
